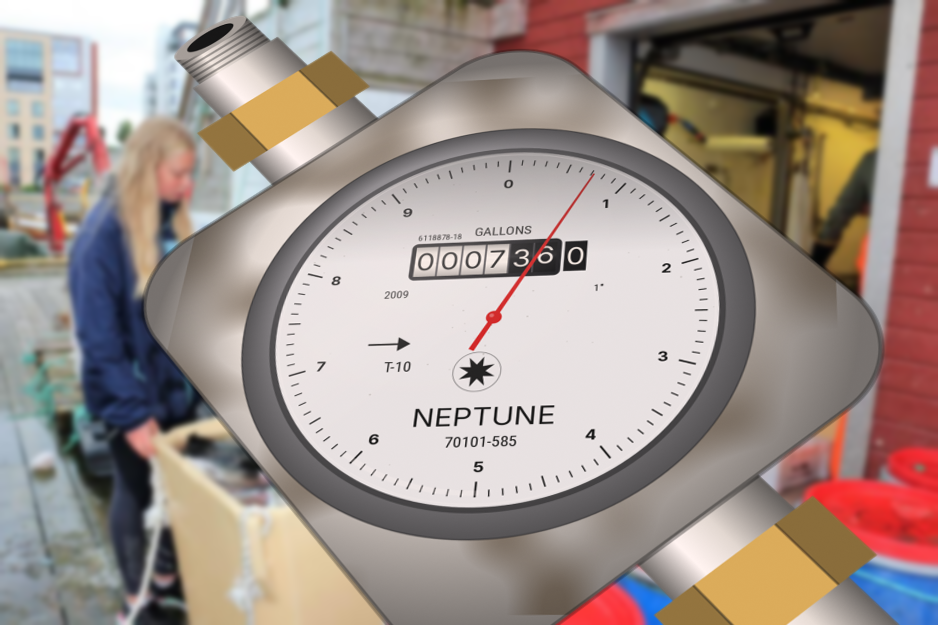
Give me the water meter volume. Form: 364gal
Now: 7360.7gal
